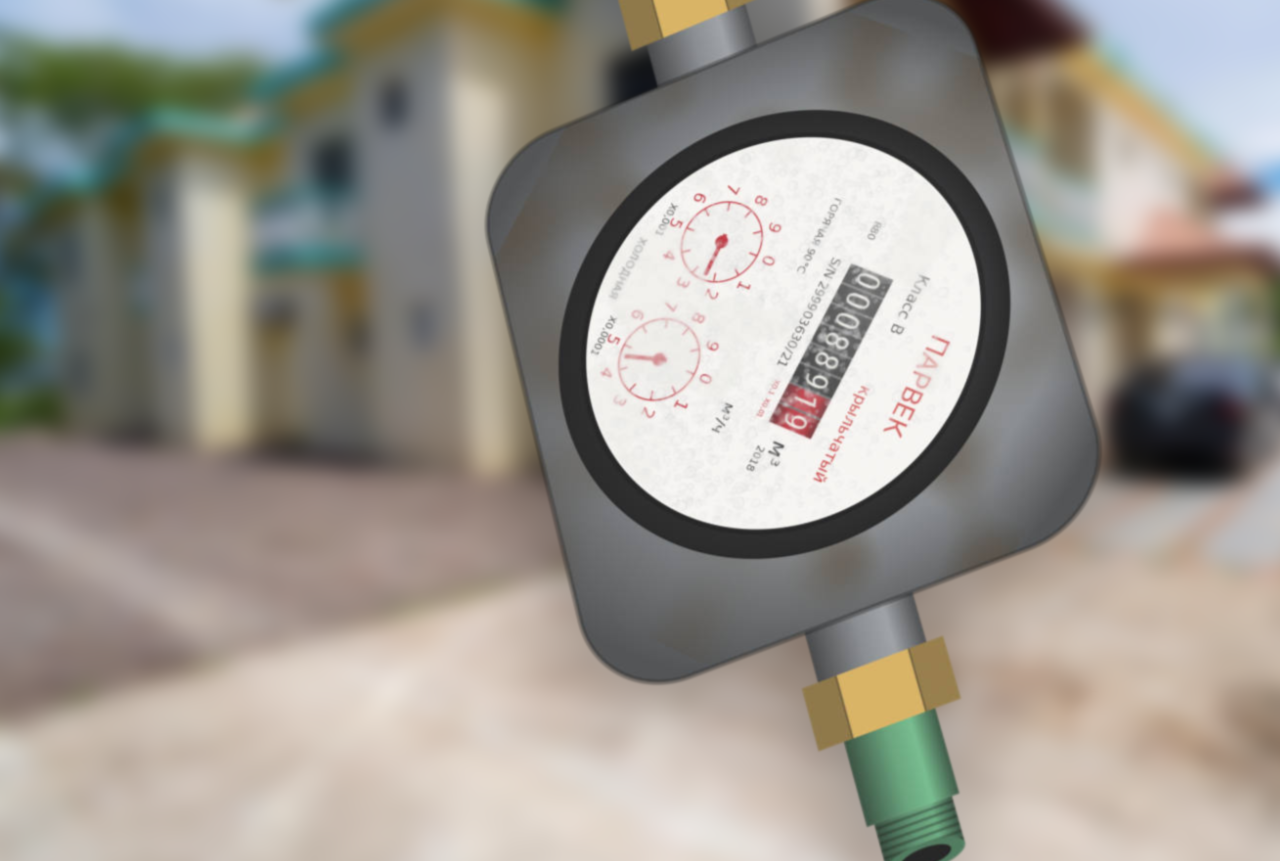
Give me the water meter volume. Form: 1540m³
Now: 889.1924m³
